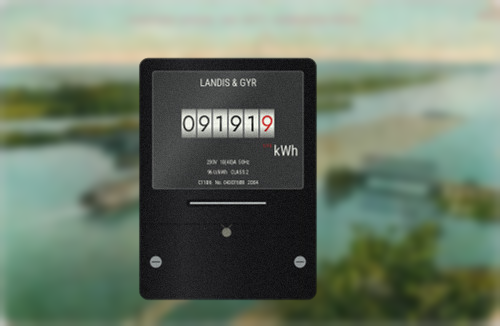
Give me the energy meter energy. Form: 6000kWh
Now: 9191.9kWh
